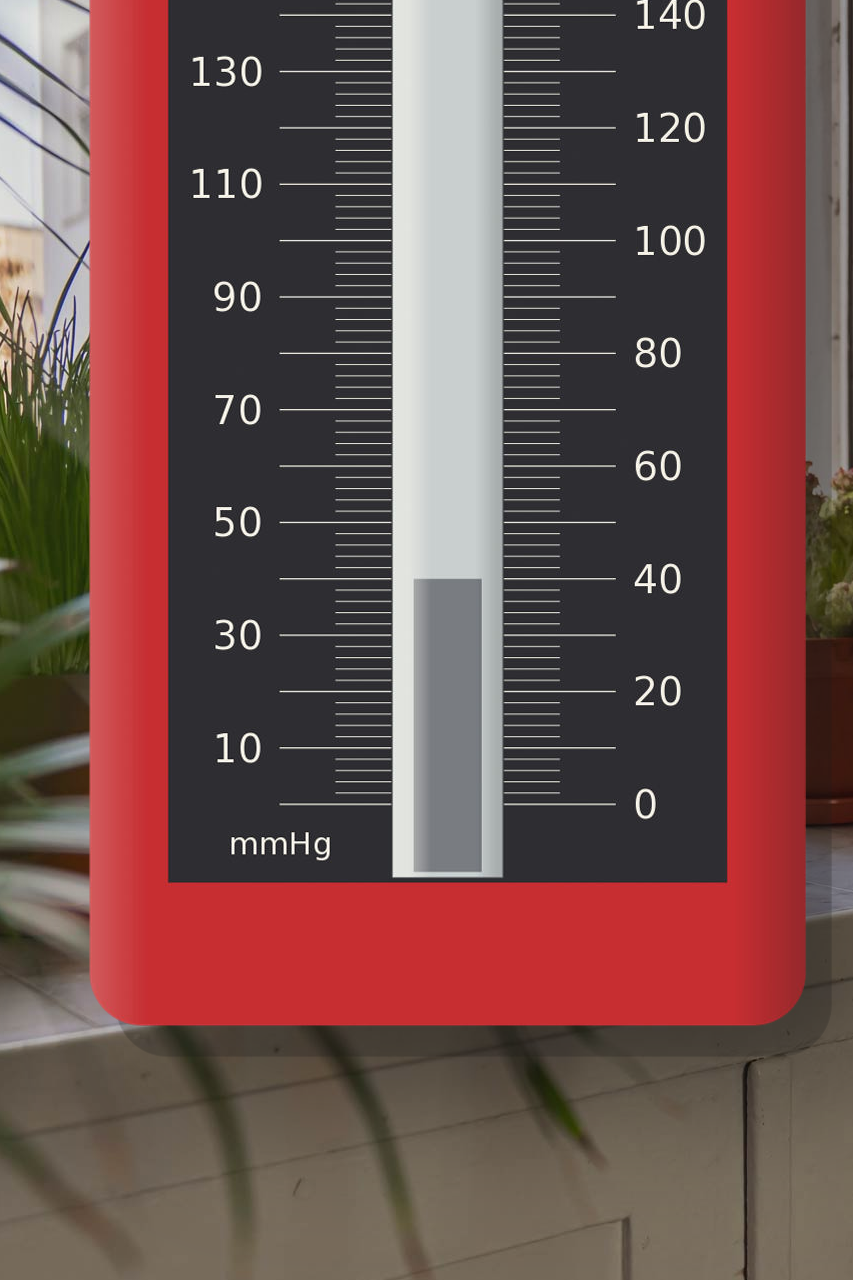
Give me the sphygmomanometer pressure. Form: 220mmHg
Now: 40mmHg
